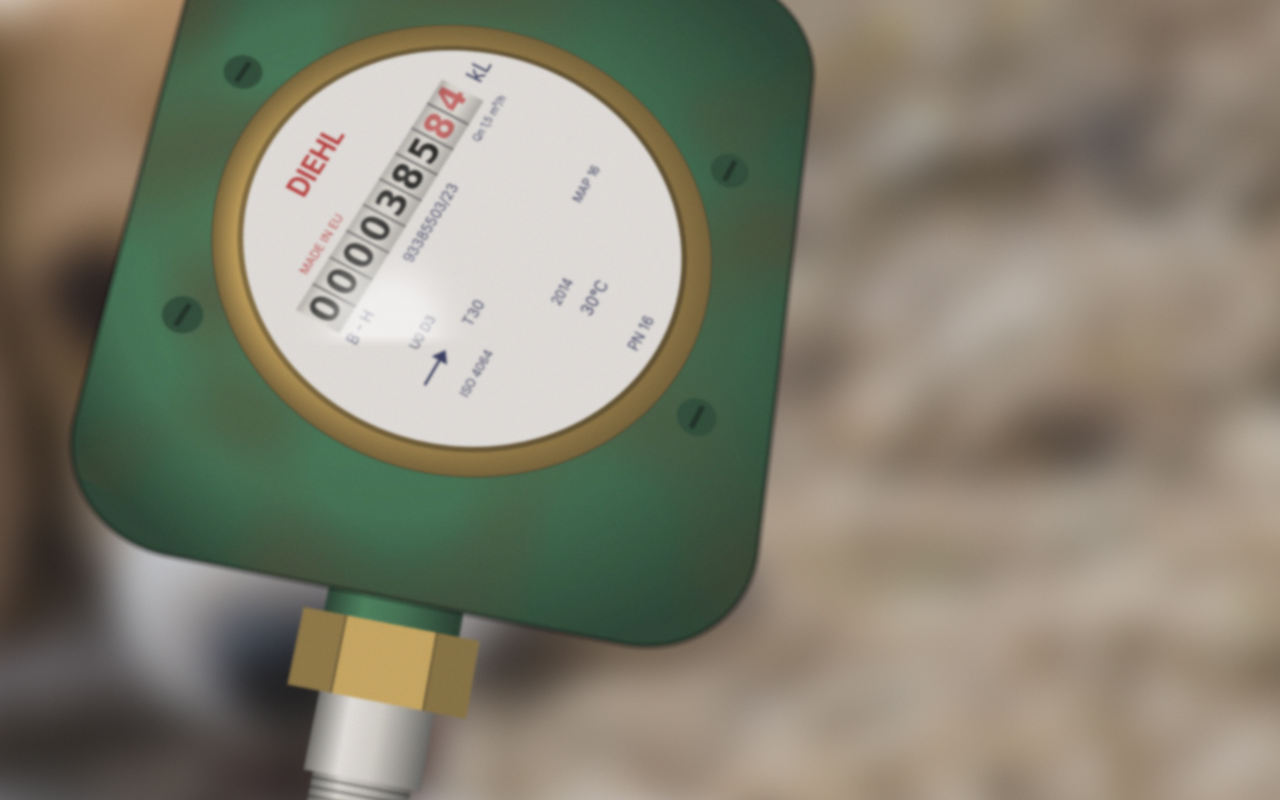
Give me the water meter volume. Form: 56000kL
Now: 385.84kL
